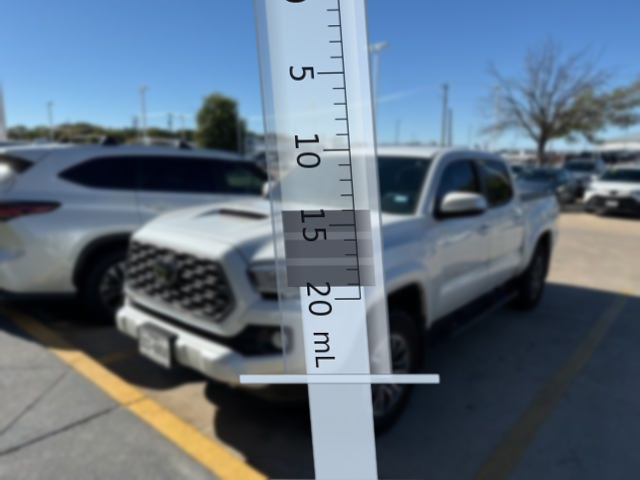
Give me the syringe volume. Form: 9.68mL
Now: 14mL
